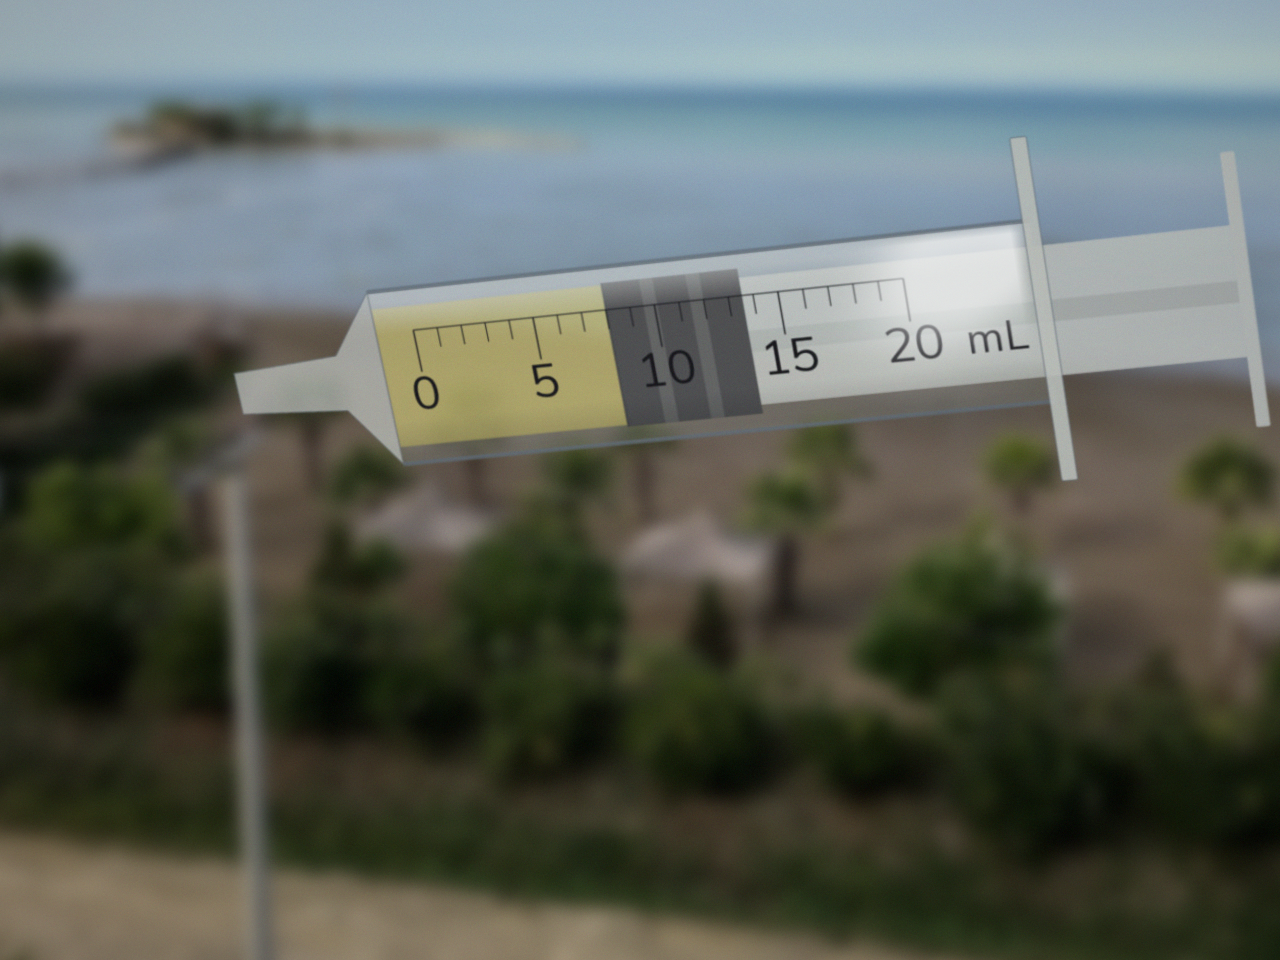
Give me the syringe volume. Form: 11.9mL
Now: 8mL
